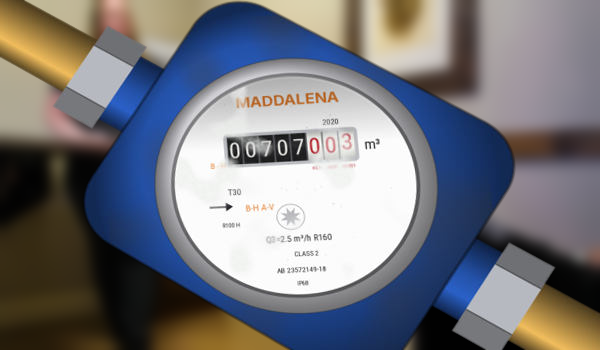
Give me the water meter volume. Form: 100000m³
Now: 707.003m³
